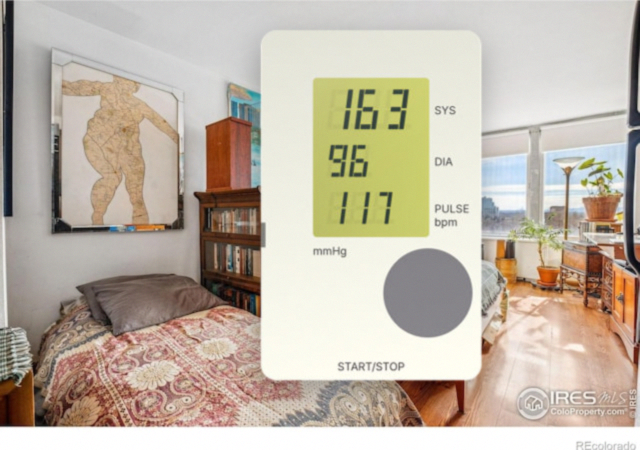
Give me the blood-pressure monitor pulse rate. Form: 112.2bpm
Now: 117bpm
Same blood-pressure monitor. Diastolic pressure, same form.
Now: 96mmHg
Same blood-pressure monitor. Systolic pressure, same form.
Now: 163mmHg
